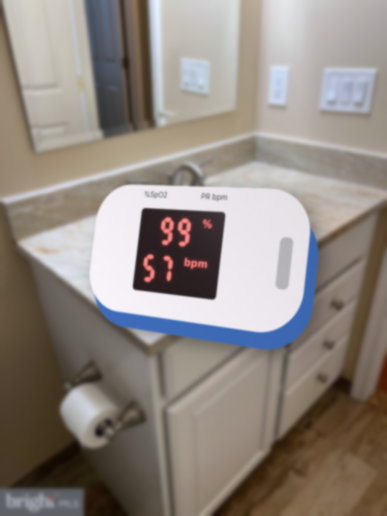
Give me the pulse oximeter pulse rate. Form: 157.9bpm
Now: 57bpm
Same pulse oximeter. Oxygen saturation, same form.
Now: 99%
